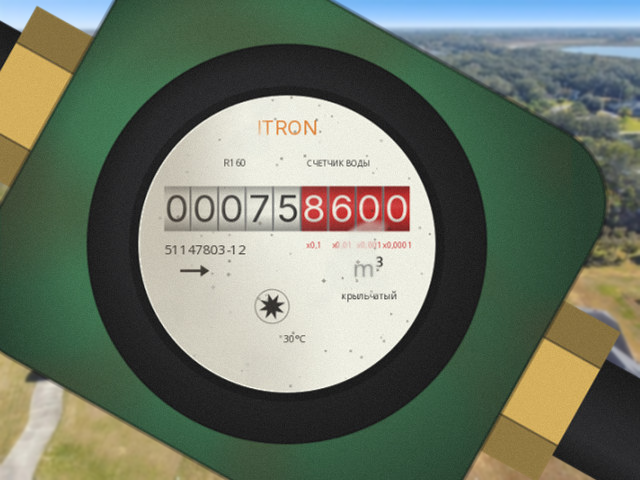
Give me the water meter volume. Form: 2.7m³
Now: 75.8600m³
